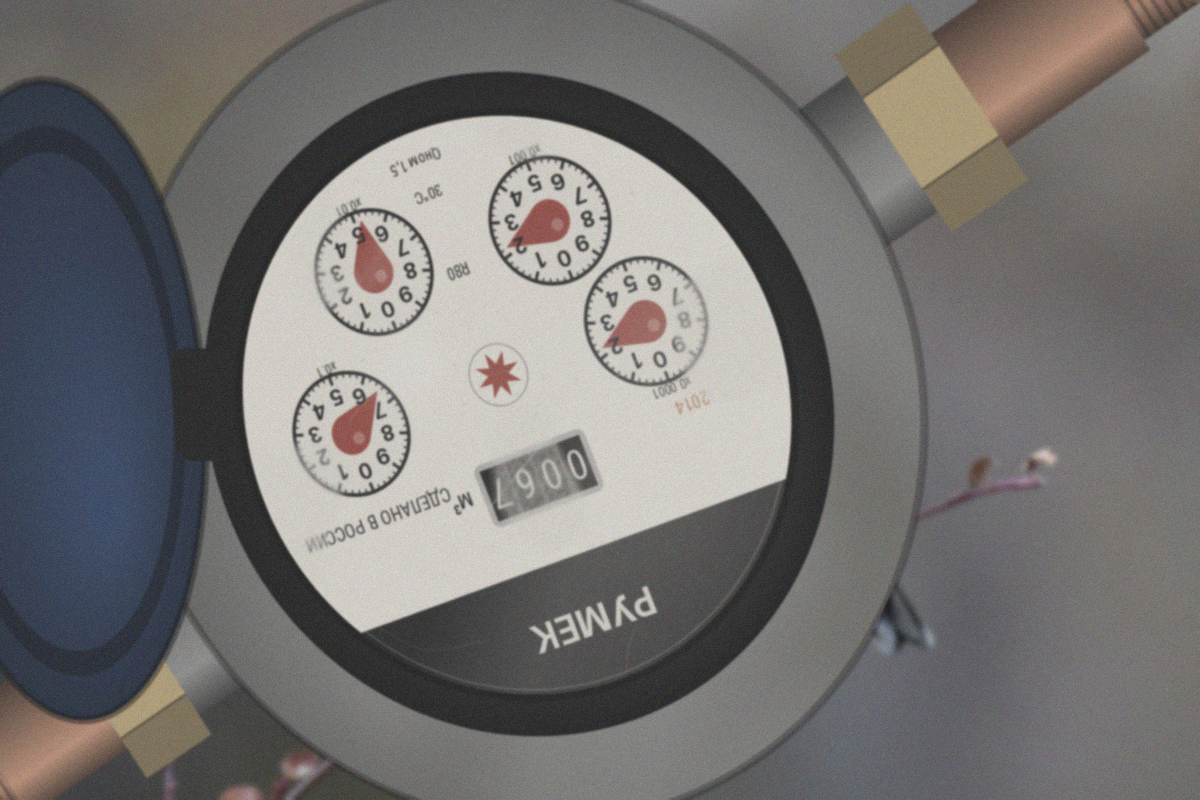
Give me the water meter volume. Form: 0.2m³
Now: 67.6522m³
